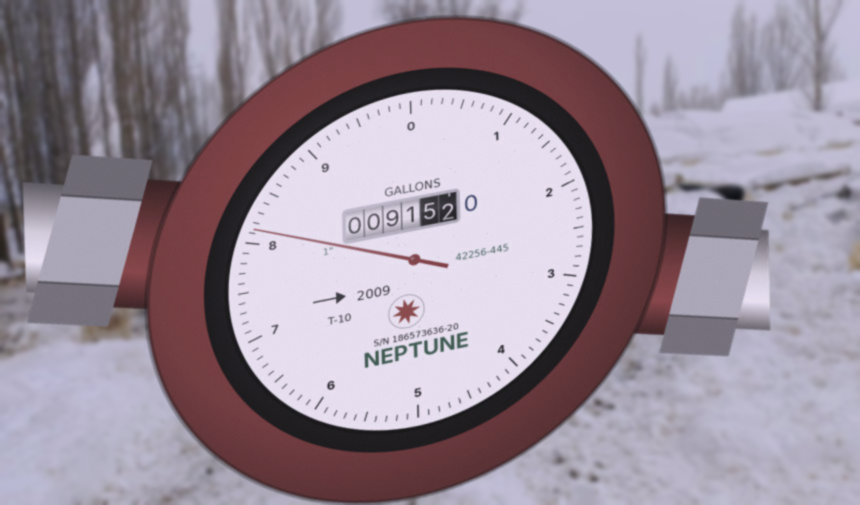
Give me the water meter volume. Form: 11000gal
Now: 91518.1gal
